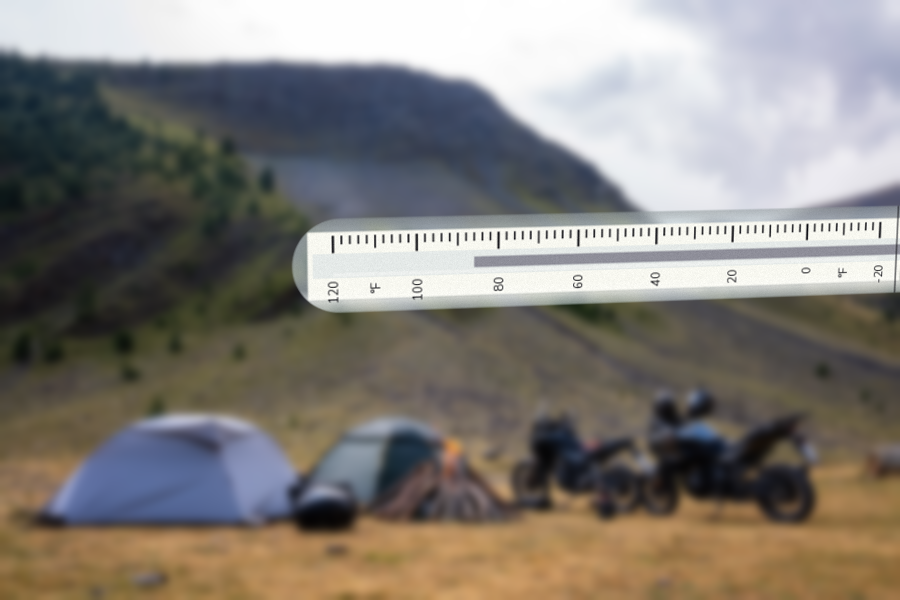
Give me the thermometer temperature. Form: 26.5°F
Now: 86°F
